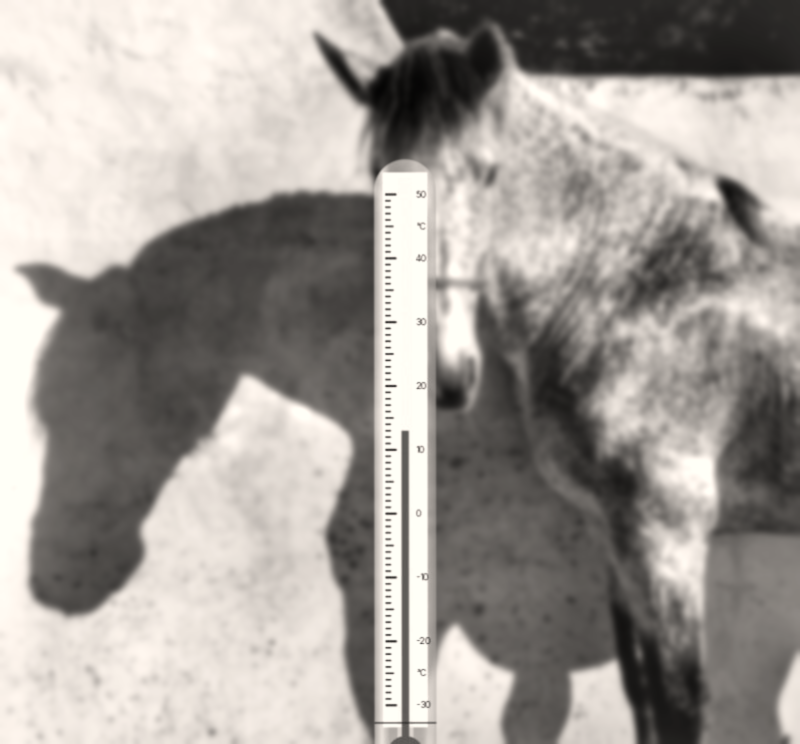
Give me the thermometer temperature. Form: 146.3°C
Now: 13°C
